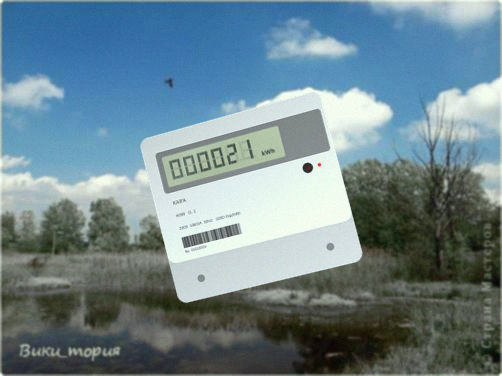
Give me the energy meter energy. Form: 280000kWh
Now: 21kWh
